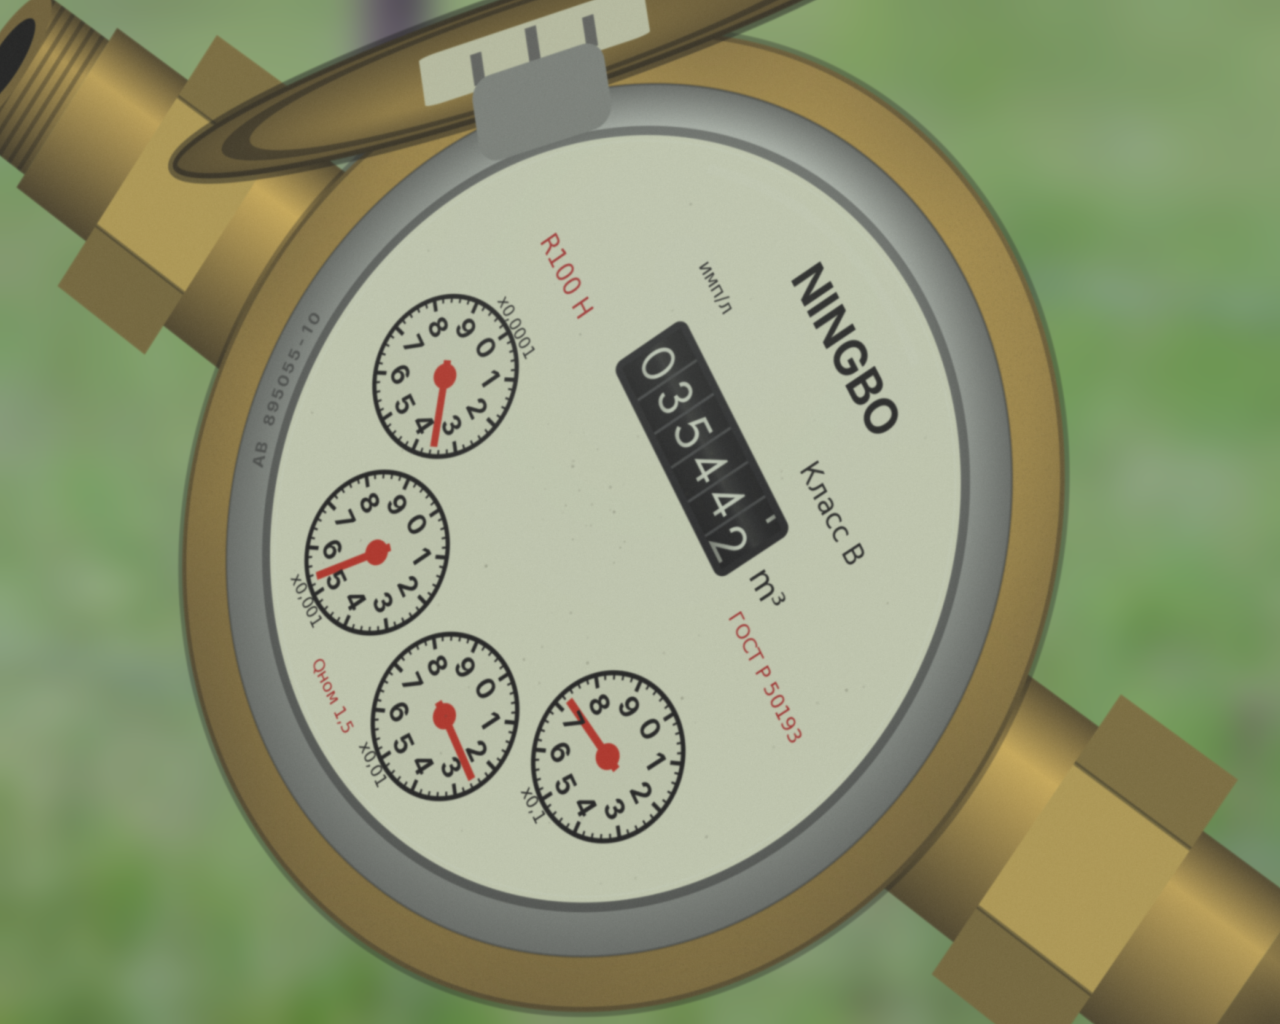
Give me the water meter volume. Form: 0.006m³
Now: 35441.7253m³
